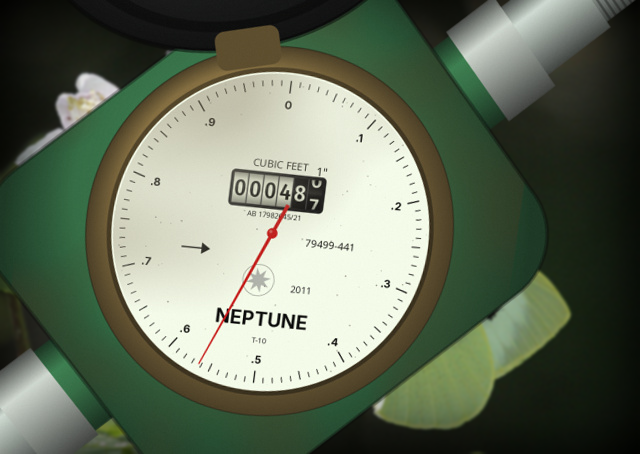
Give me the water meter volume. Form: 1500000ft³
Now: 486.56ft³
